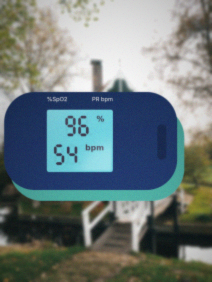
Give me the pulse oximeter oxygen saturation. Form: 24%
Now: 96%
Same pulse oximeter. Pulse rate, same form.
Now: 54bpm
